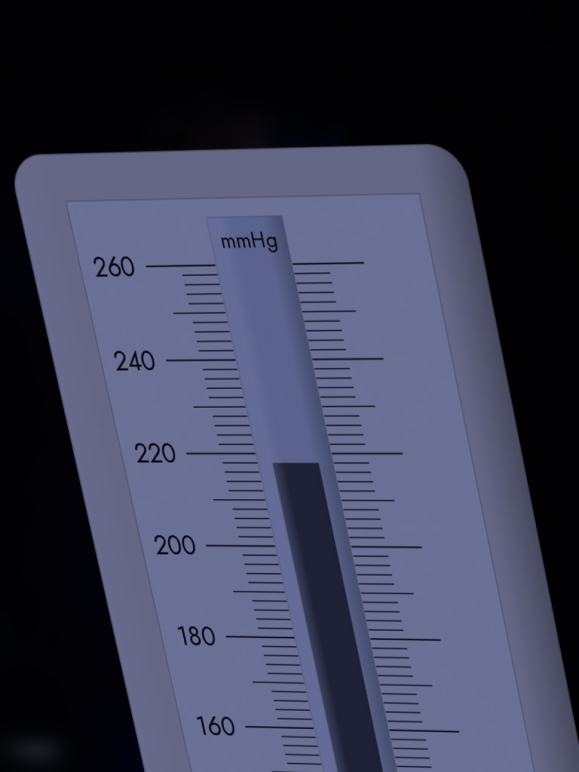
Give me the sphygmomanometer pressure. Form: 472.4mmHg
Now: 218mmHg
